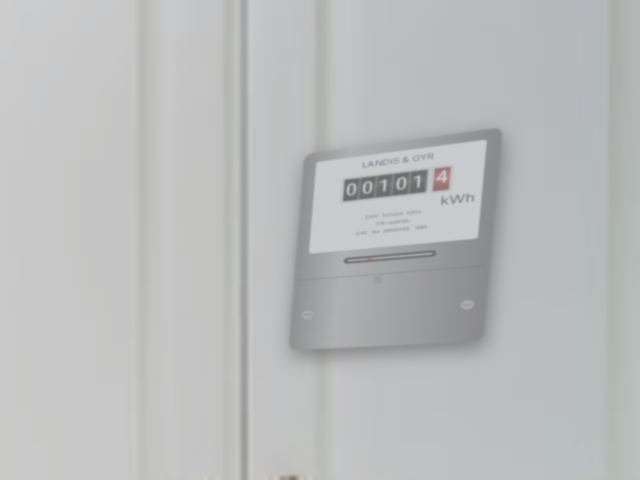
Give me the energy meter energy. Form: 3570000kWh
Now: 101.4kWh
